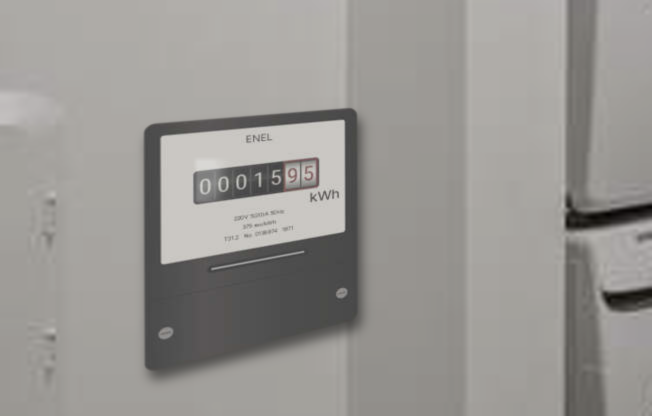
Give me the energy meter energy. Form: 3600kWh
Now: 15.95kWh
